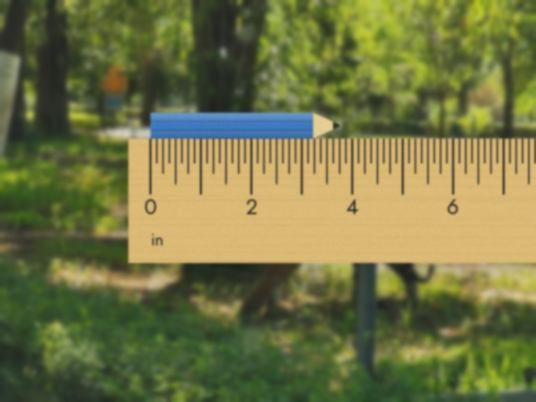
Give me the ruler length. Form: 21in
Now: 3.75in
